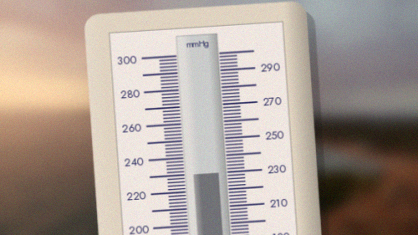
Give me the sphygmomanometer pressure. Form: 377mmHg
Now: 230mmHg
